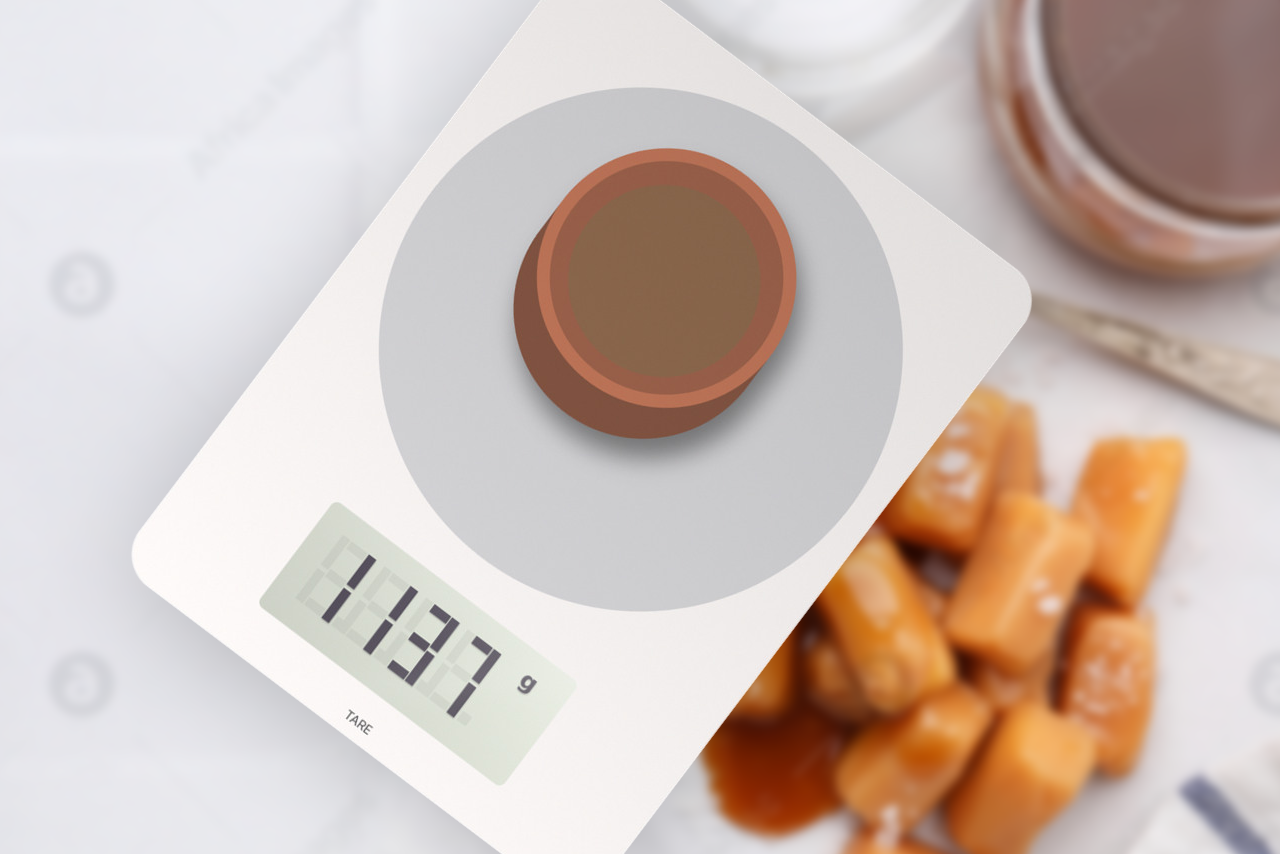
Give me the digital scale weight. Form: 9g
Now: 1137g
